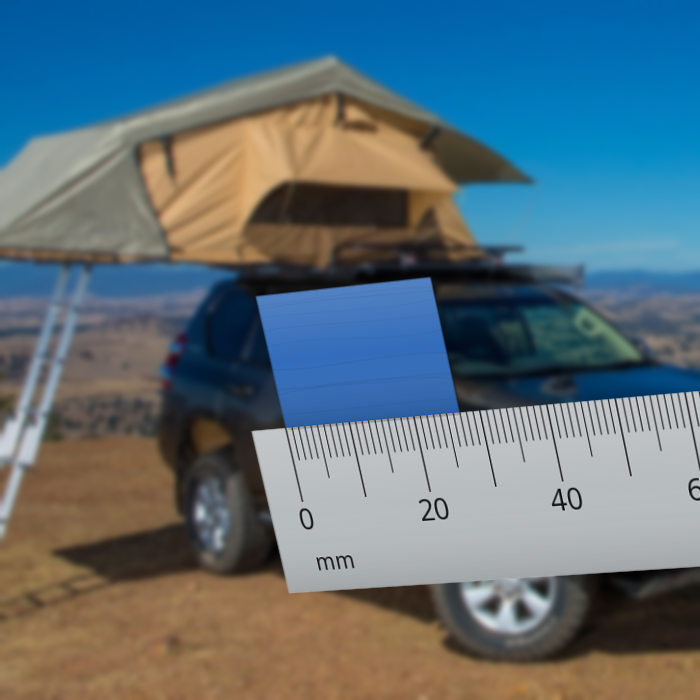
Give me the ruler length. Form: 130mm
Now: 27mm
